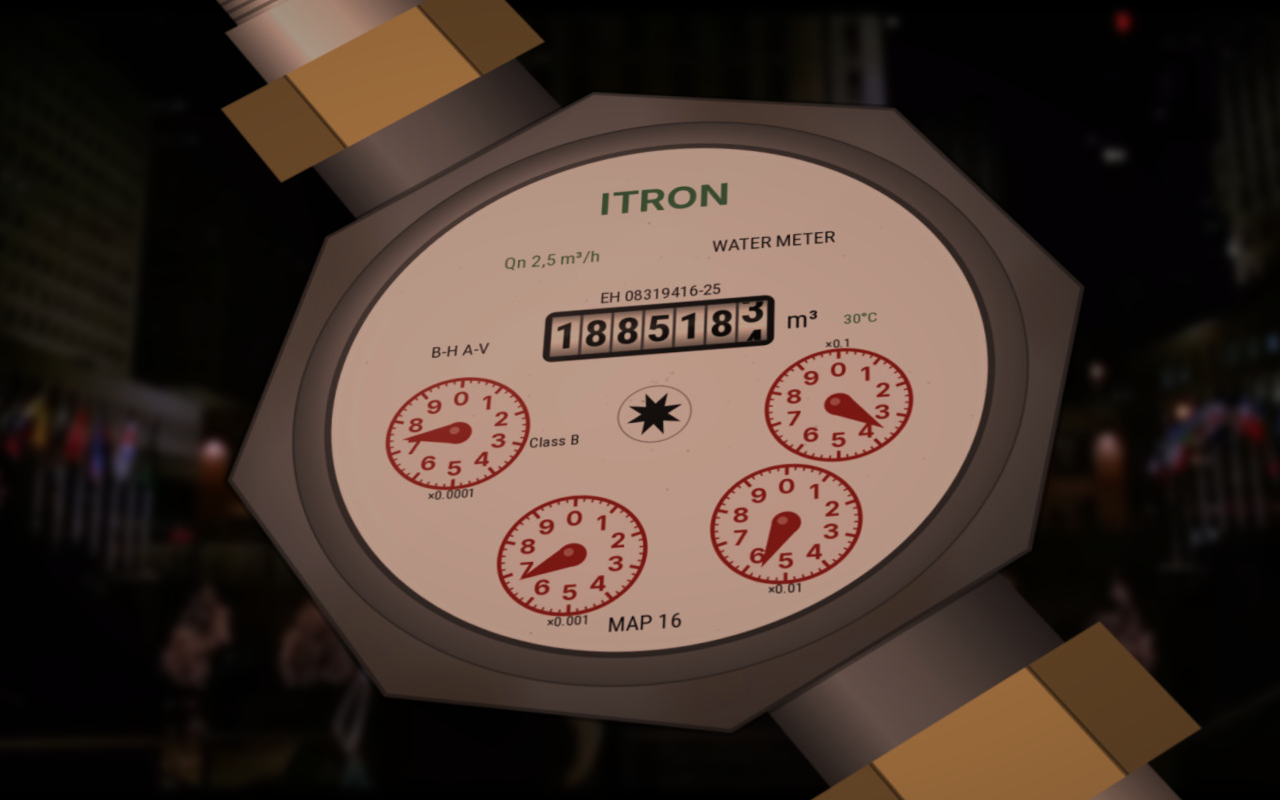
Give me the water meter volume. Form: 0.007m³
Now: 1885183.3567m³
